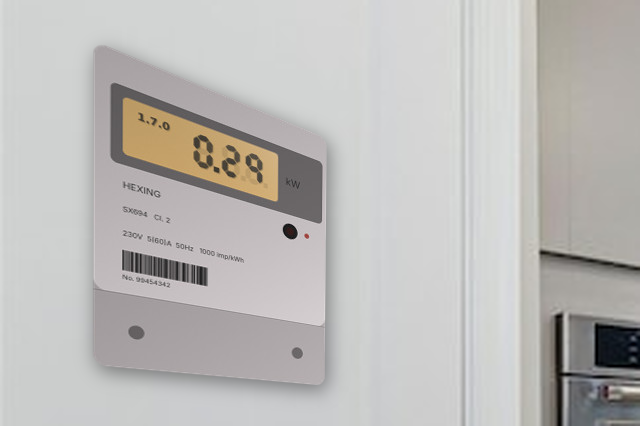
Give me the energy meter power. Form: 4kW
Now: 0.29kW
